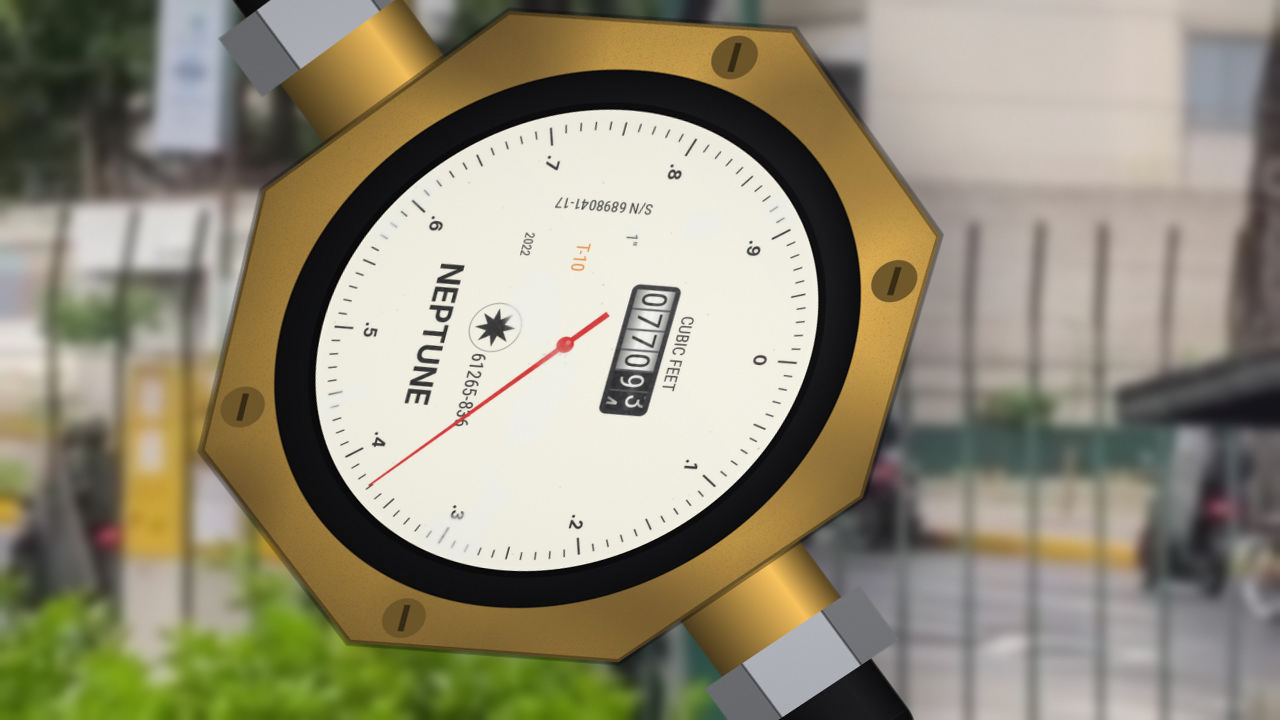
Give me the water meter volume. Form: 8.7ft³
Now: 77093.37ft³
